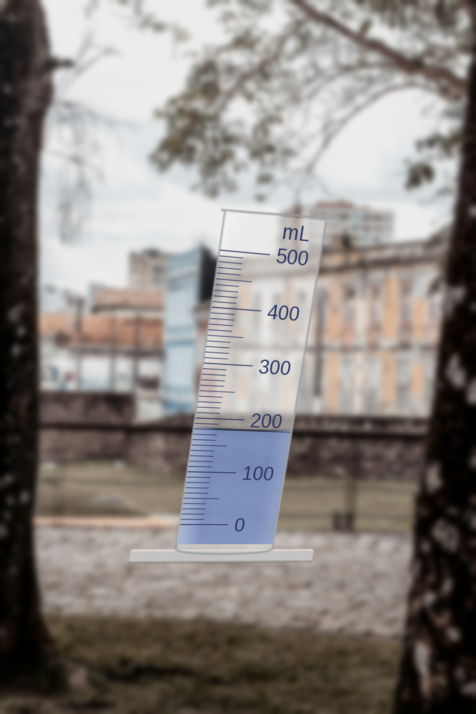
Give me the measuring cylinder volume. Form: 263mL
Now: 180mL
